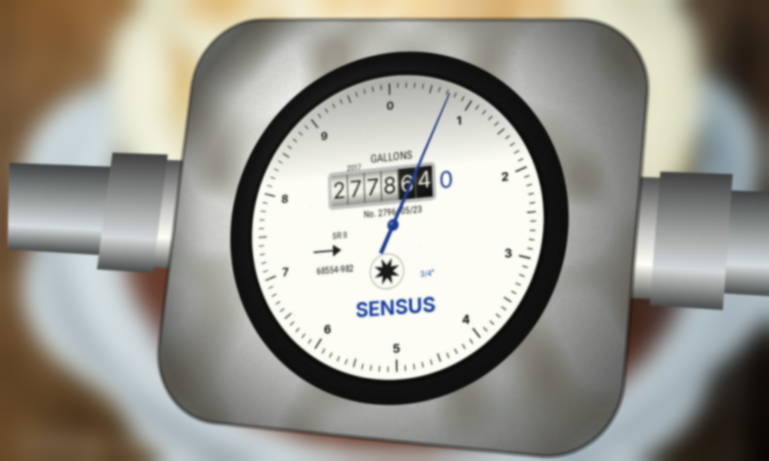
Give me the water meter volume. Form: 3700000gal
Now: 2778640.7gal
